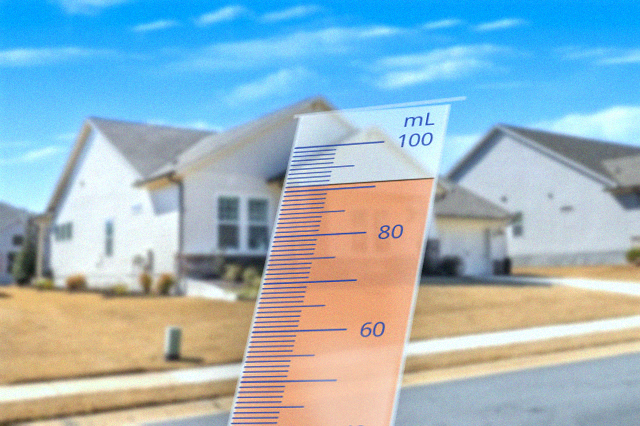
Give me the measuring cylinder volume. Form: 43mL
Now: 91mL
